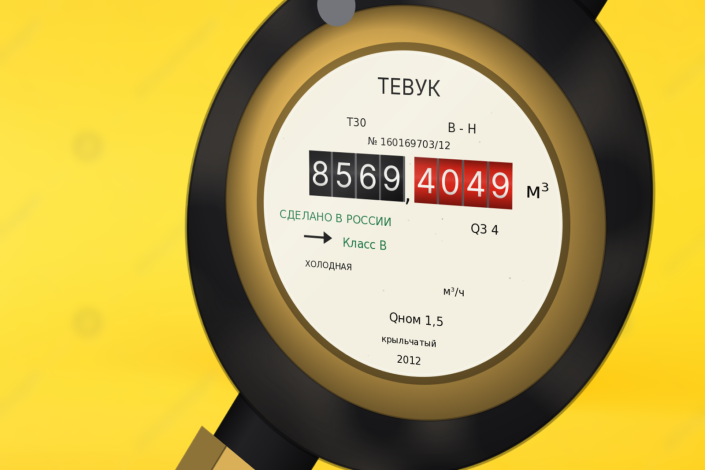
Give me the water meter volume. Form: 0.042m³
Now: 8569.4049m³
